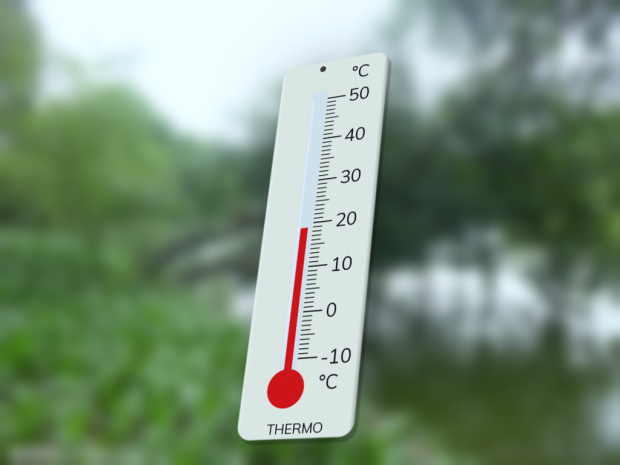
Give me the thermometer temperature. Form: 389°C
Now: 19°C
